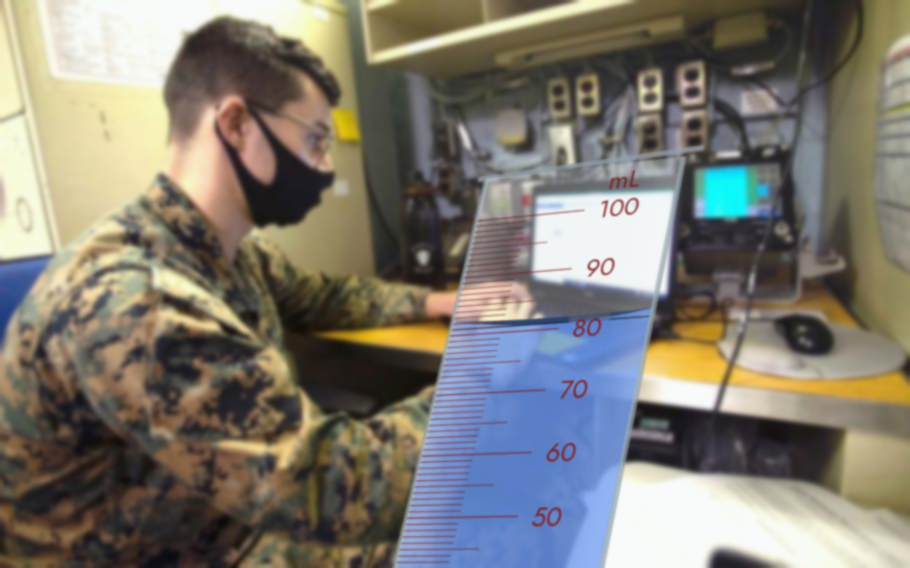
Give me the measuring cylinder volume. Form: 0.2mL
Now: 81mL
